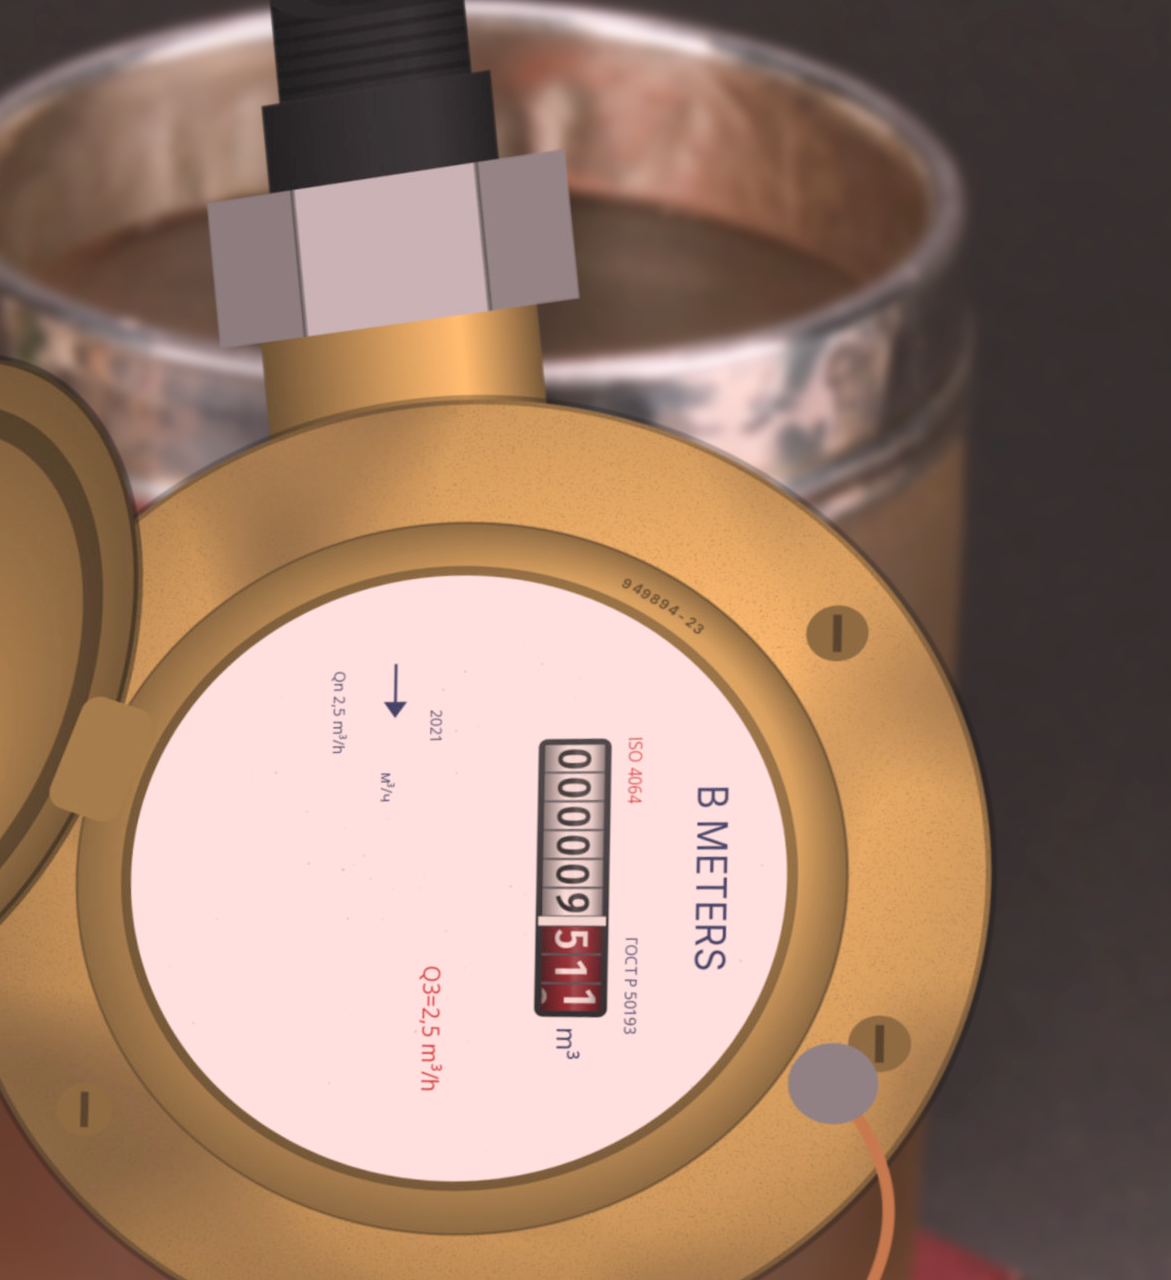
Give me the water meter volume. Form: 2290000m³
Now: 9.511m³
